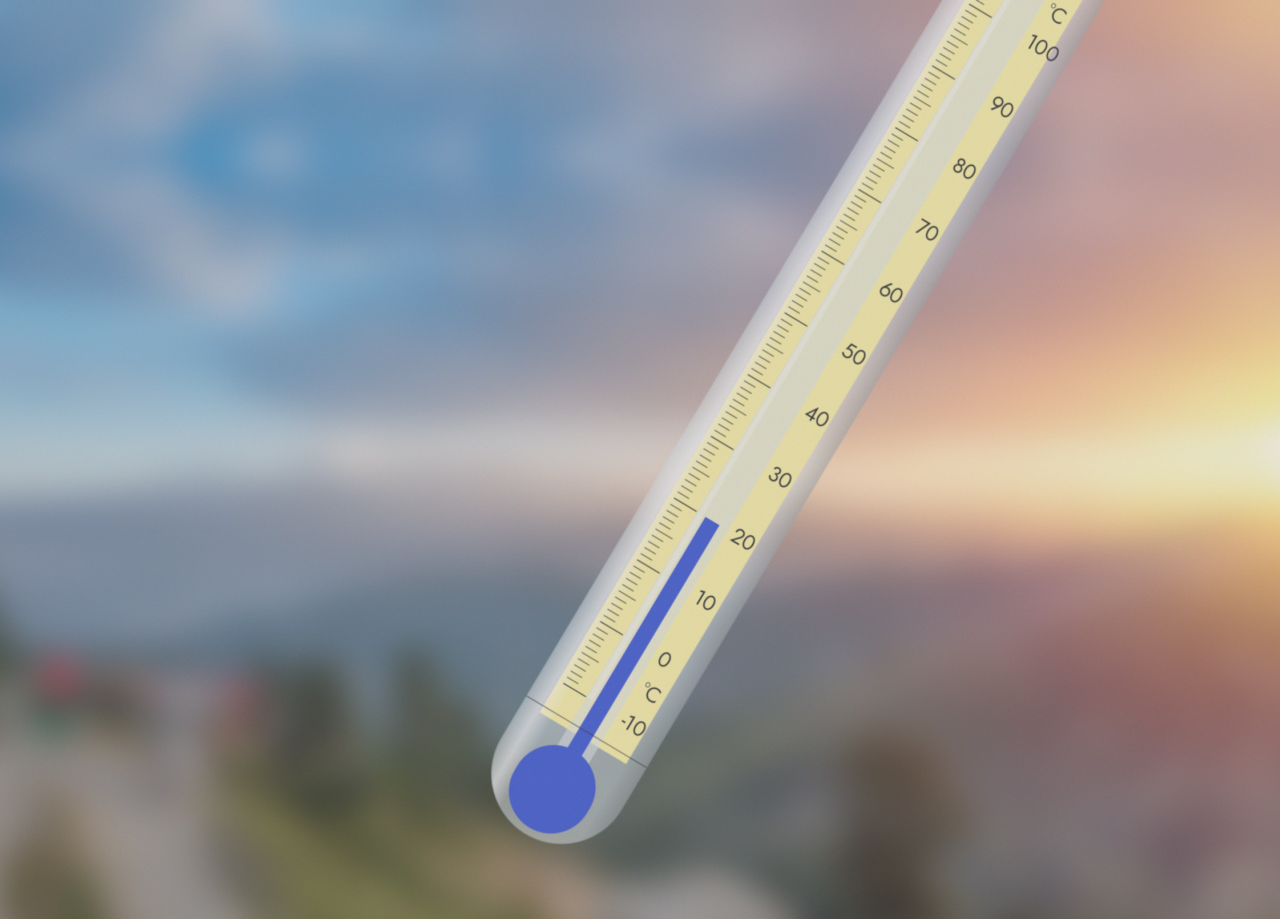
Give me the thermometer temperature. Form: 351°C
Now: 20°C
